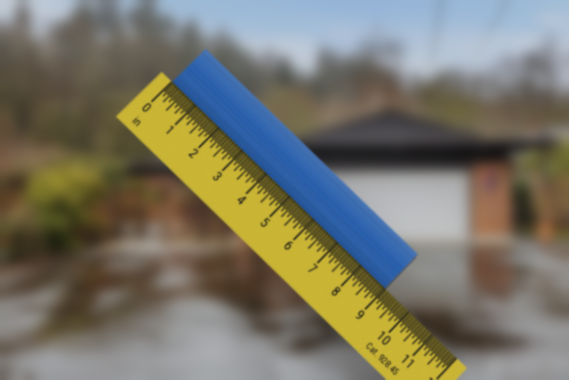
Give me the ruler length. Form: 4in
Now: 9in
